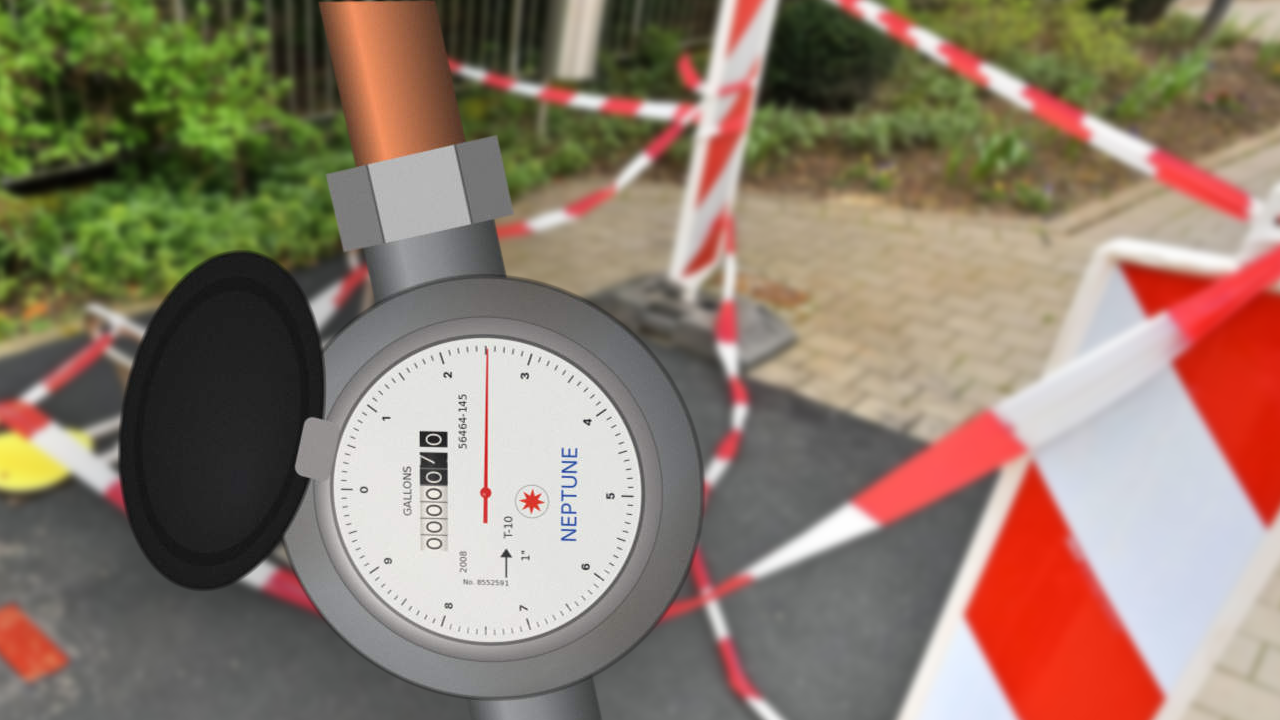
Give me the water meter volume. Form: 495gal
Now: 72.5gal
